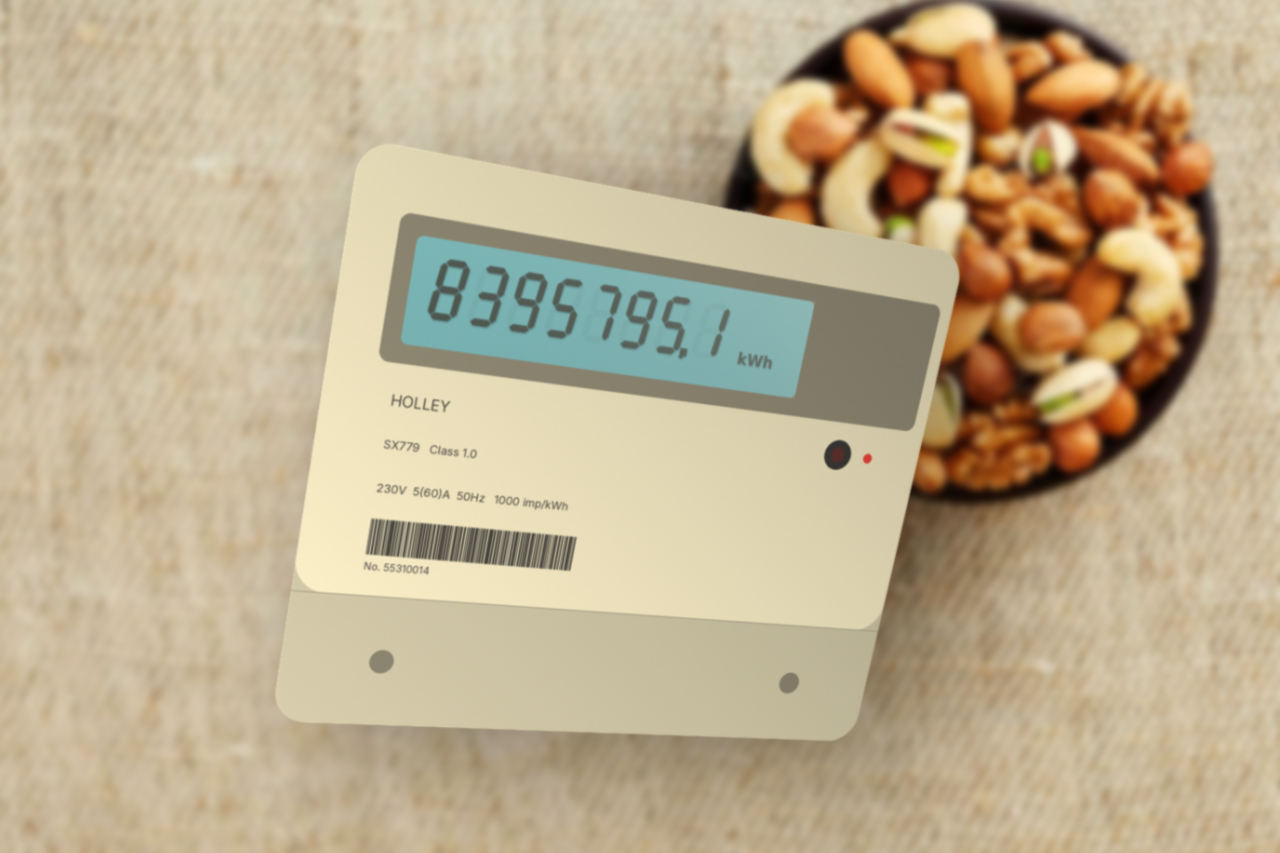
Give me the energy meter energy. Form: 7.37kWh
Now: 8395795.1kWh
